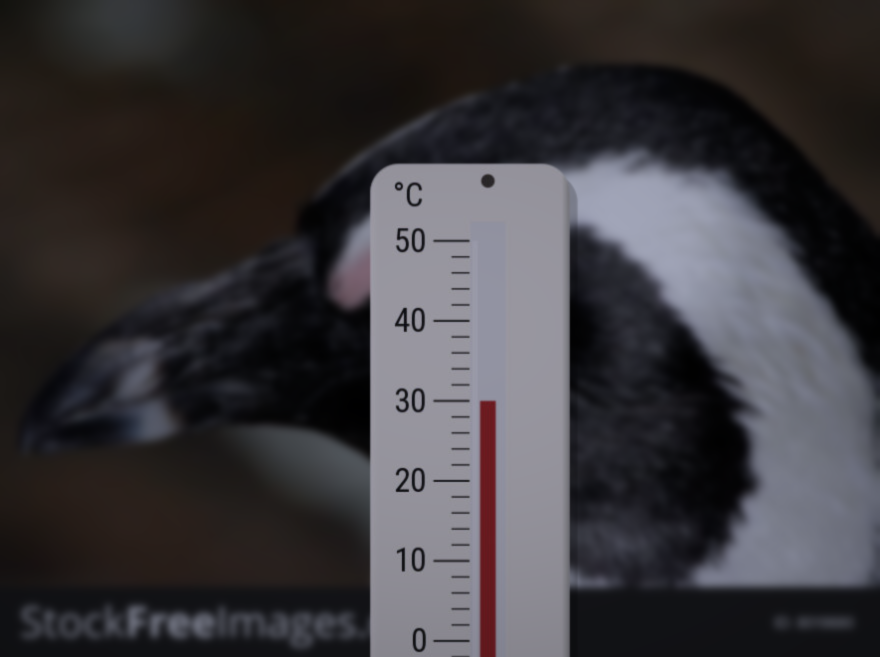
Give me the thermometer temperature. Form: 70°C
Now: 30°C
